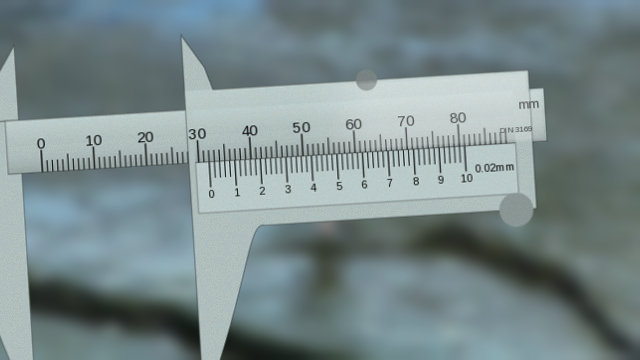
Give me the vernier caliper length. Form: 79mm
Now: 32.0mm
